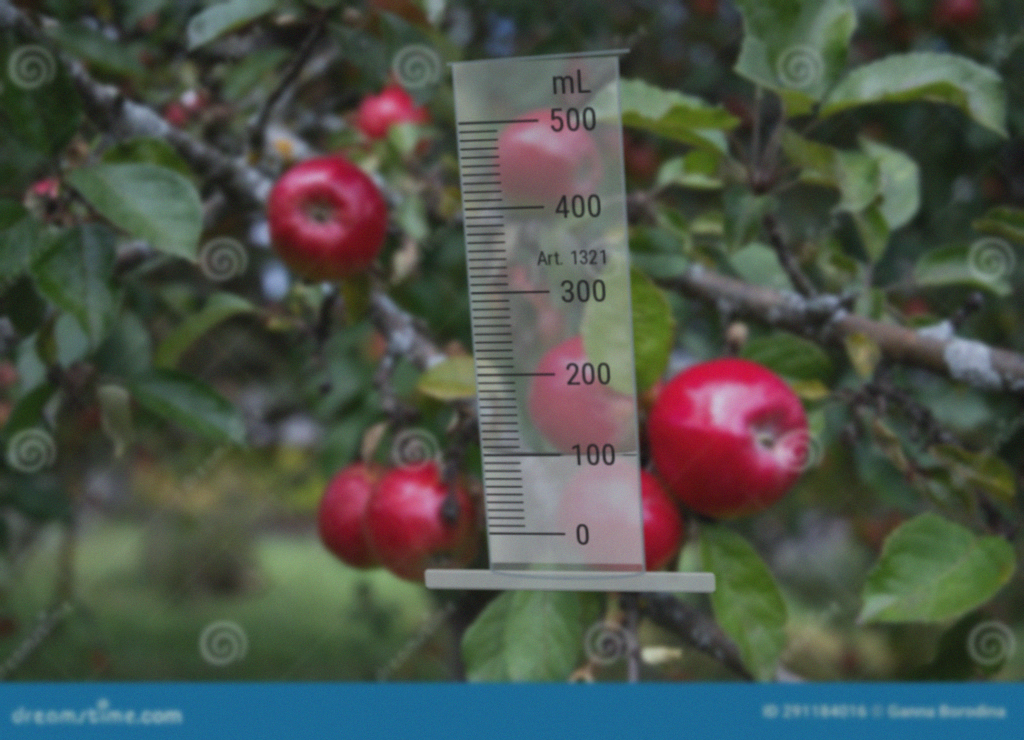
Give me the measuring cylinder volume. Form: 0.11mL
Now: 100mL
